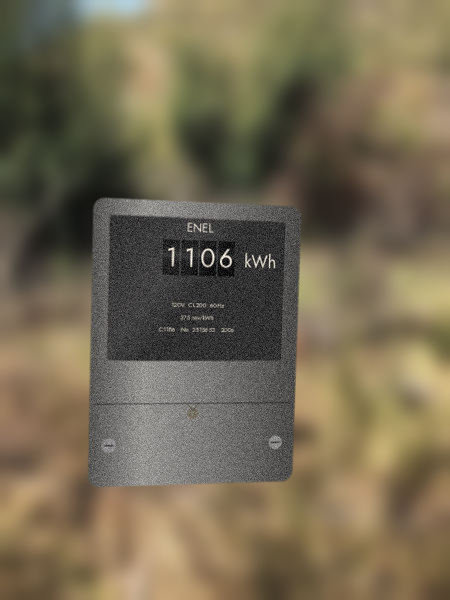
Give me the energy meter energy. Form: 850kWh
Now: 1106kWh
